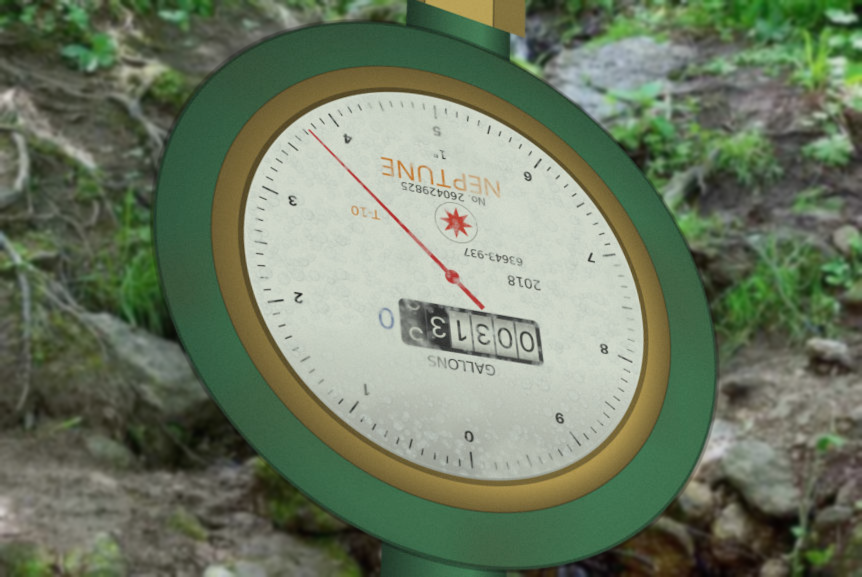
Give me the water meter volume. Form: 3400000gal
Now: 31353.7gal
